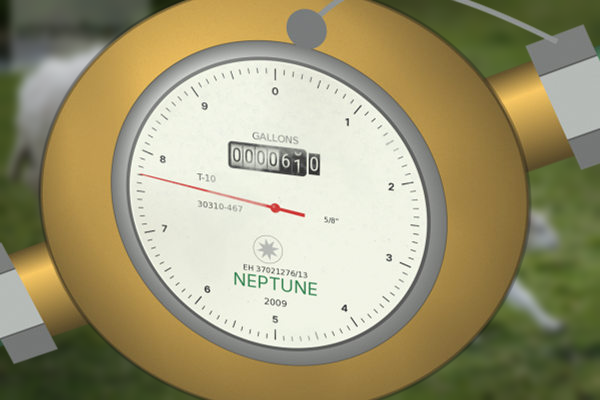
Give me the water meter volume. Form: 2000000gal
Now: 607.7gal
